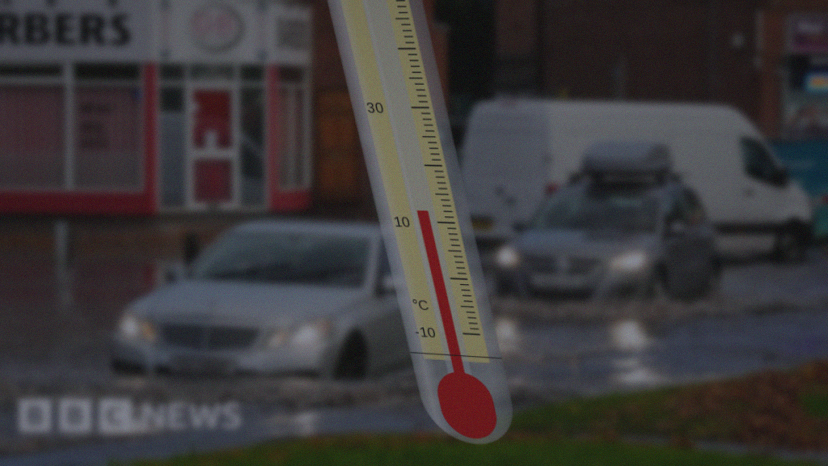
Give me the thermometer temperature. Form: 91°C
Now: 12°C
